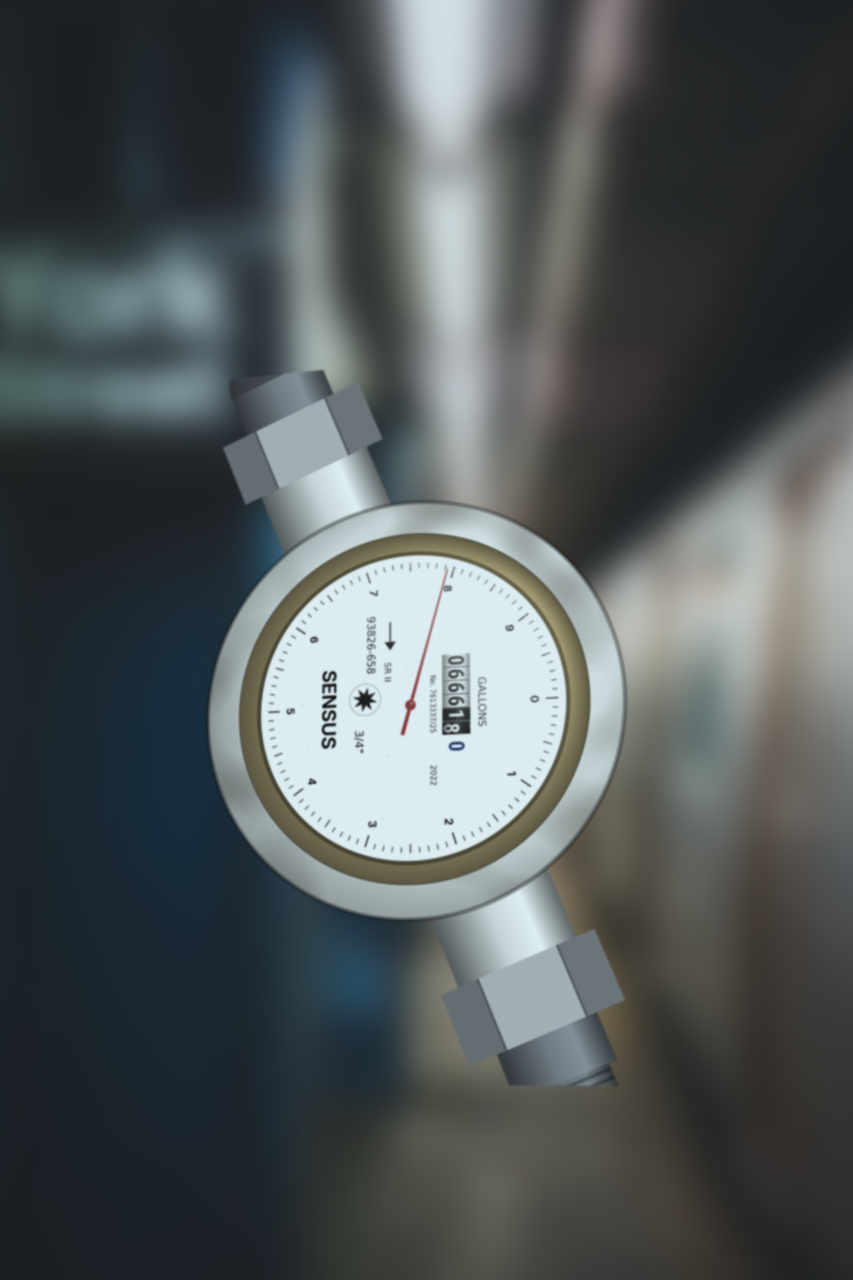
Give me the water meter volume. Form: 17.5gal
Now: 666177.9gal
